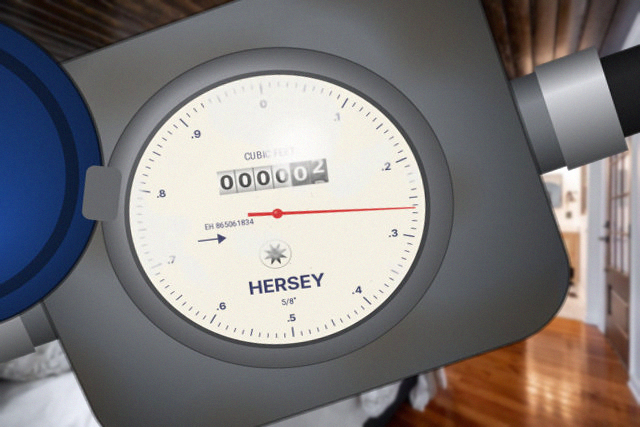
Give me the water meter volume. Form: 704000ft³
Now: 2.26ft³
